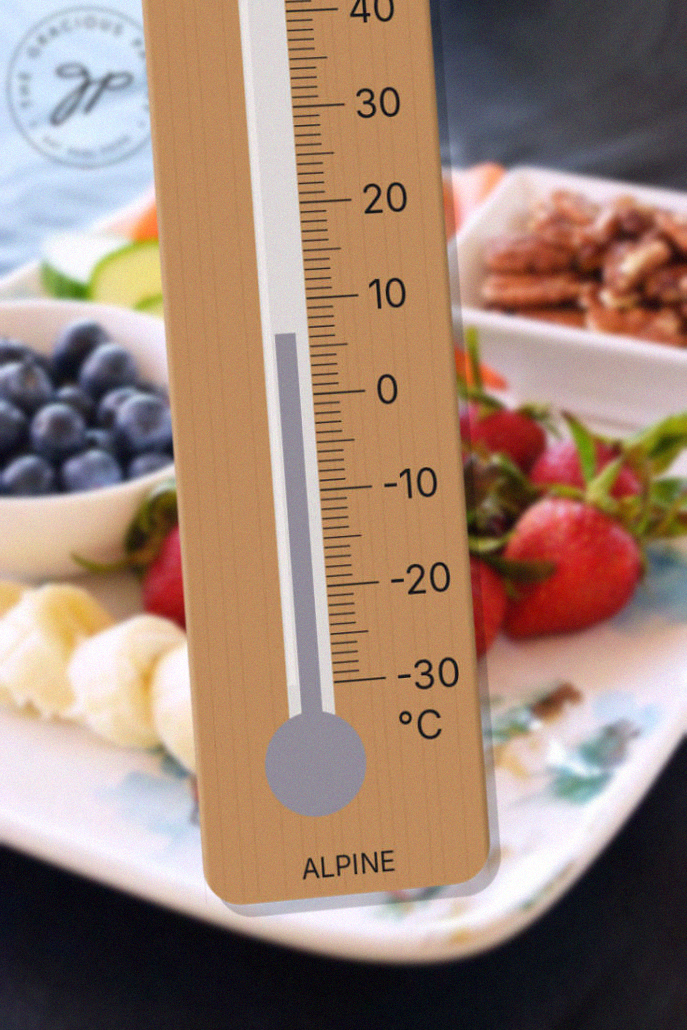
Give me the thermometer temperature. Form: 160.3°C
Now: 6.5°C
